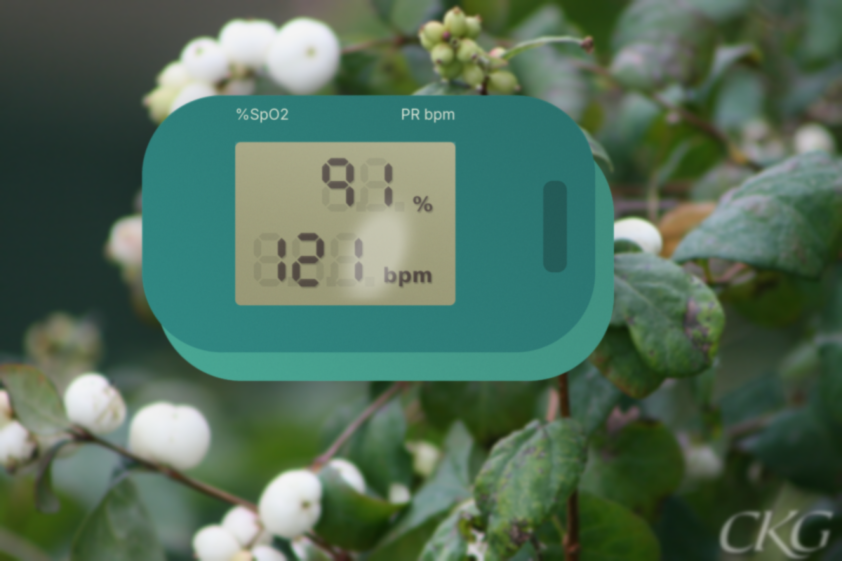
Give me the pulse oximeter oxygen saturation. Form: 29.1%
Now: 91%
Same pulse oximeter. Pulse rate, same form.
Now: 121bpm
